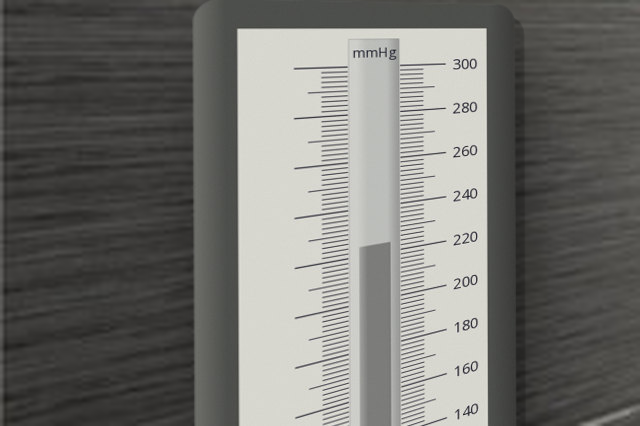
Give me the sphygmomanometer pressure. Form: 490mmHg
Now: 224mmHg
